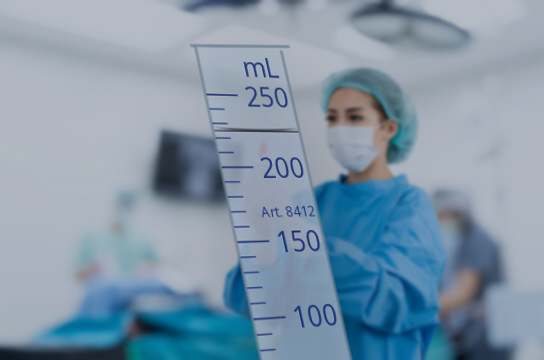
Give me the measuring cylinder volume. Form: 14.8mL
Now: 225mL
